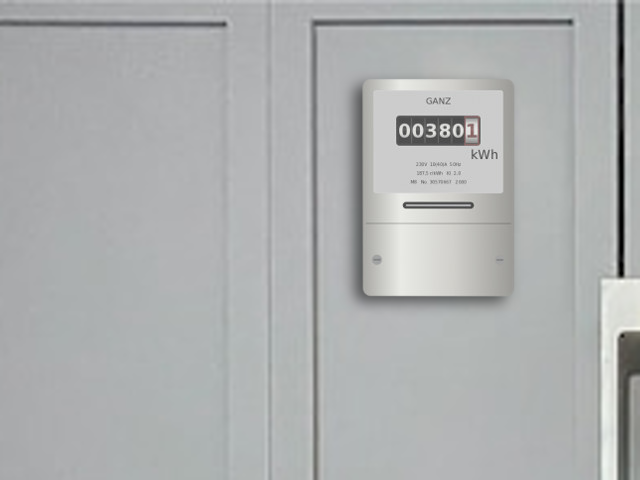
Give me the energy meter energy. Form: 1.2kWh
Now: 380.1kWh
